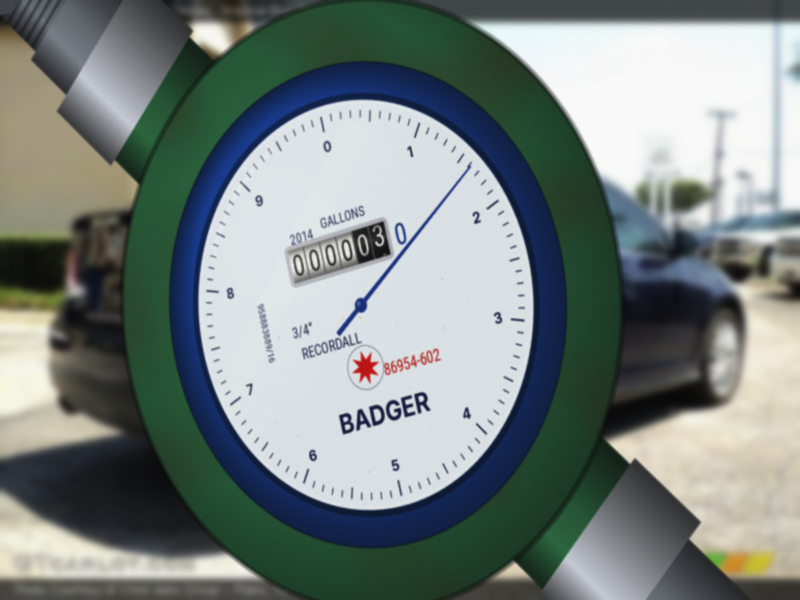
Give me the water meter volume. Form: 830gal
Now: 31.6gal
